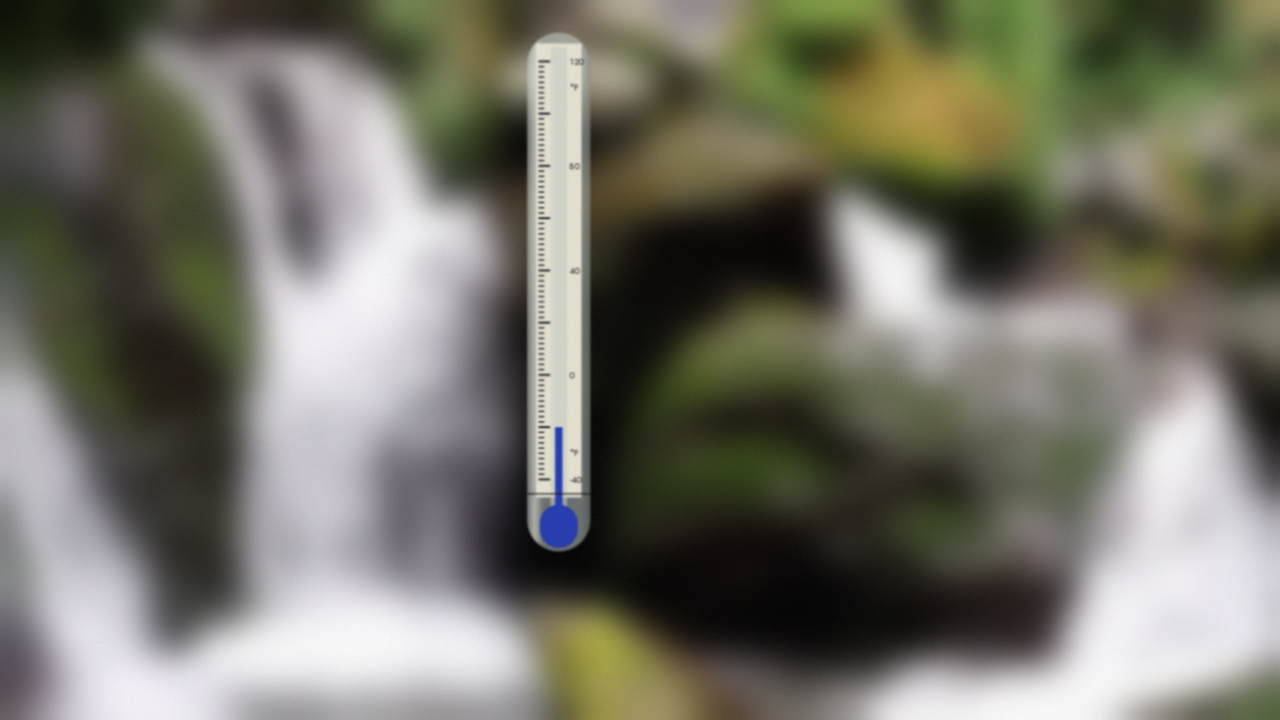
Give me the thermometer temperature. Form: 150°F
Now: -20°F
